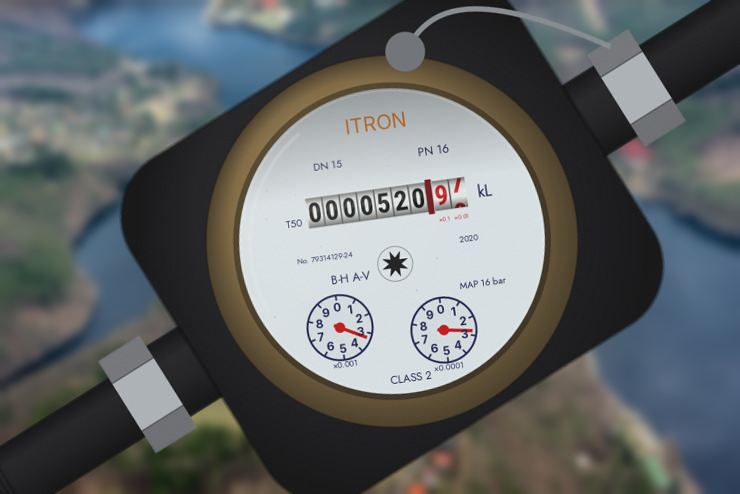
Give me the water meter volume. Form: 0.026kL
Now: 520.9732kL
